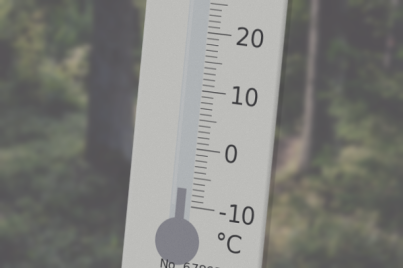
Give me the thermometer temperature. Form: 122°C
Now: -7°C
